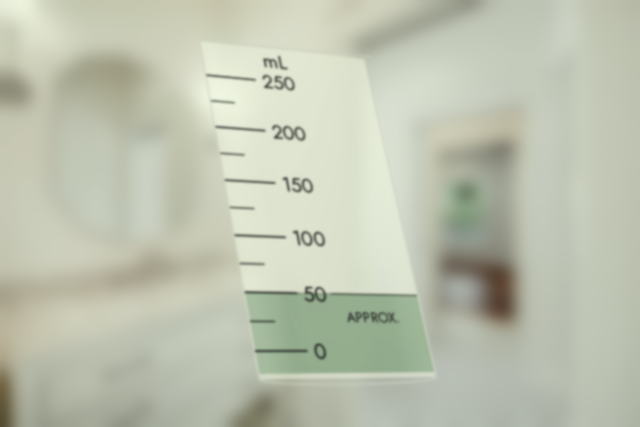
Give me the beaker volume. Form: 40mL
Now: 50mL
